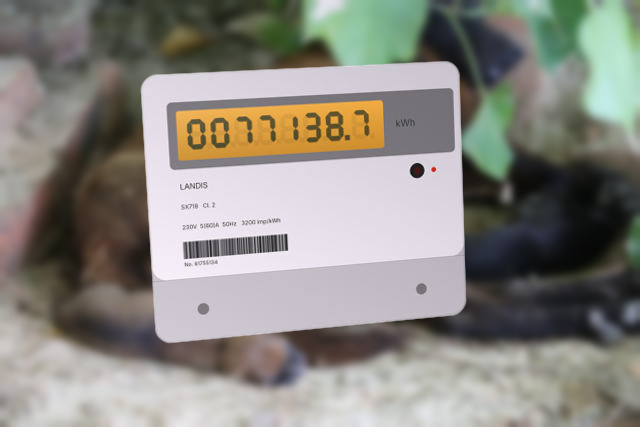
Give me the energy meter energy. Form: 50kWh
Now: 77138.7kWh
